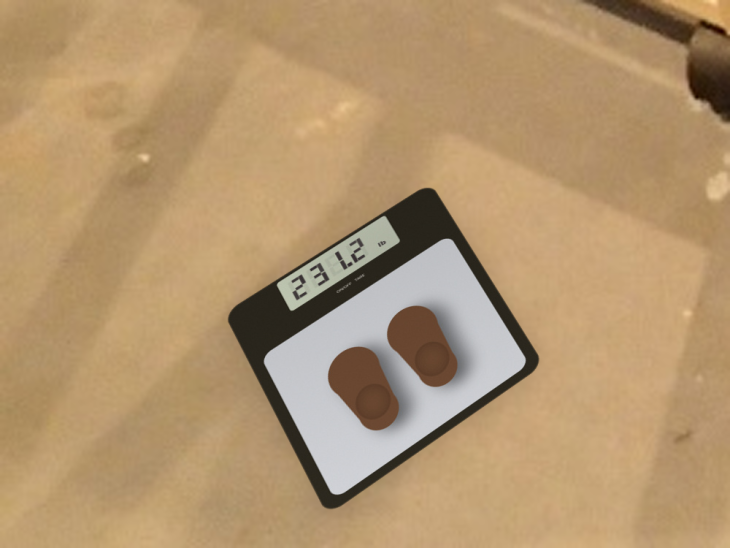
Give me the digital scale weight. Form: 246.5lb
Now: 231.2lb
